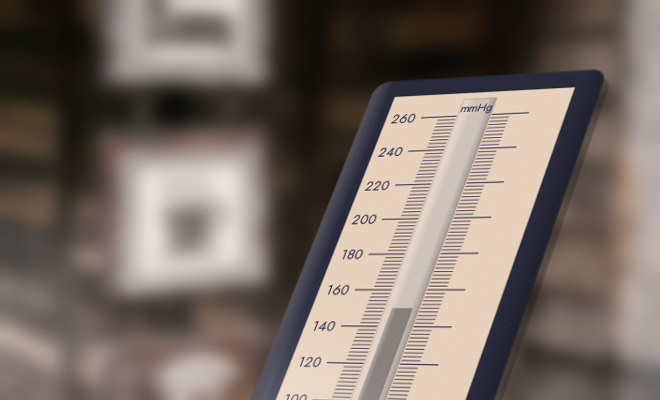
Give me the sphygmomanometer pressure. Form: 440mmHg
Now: 150mmHg
